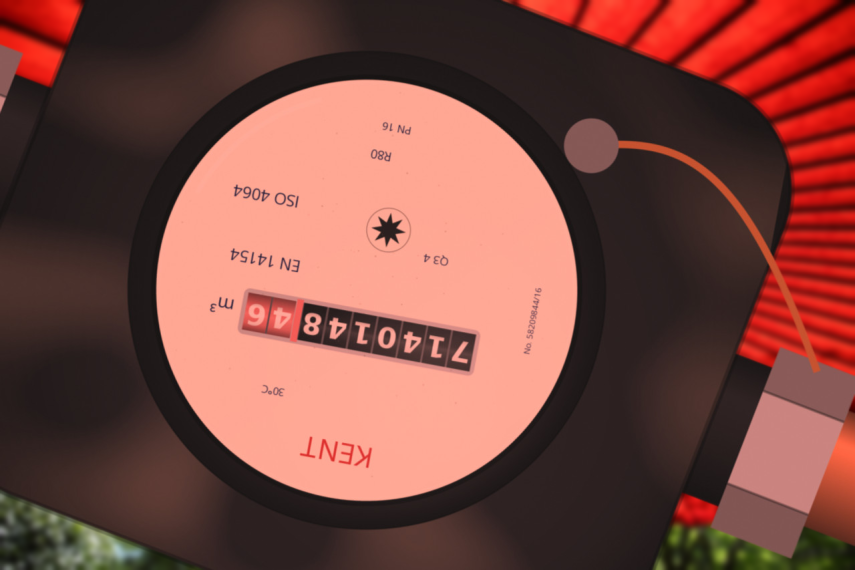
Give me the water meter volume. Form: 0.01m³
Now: 7140148.46m³
